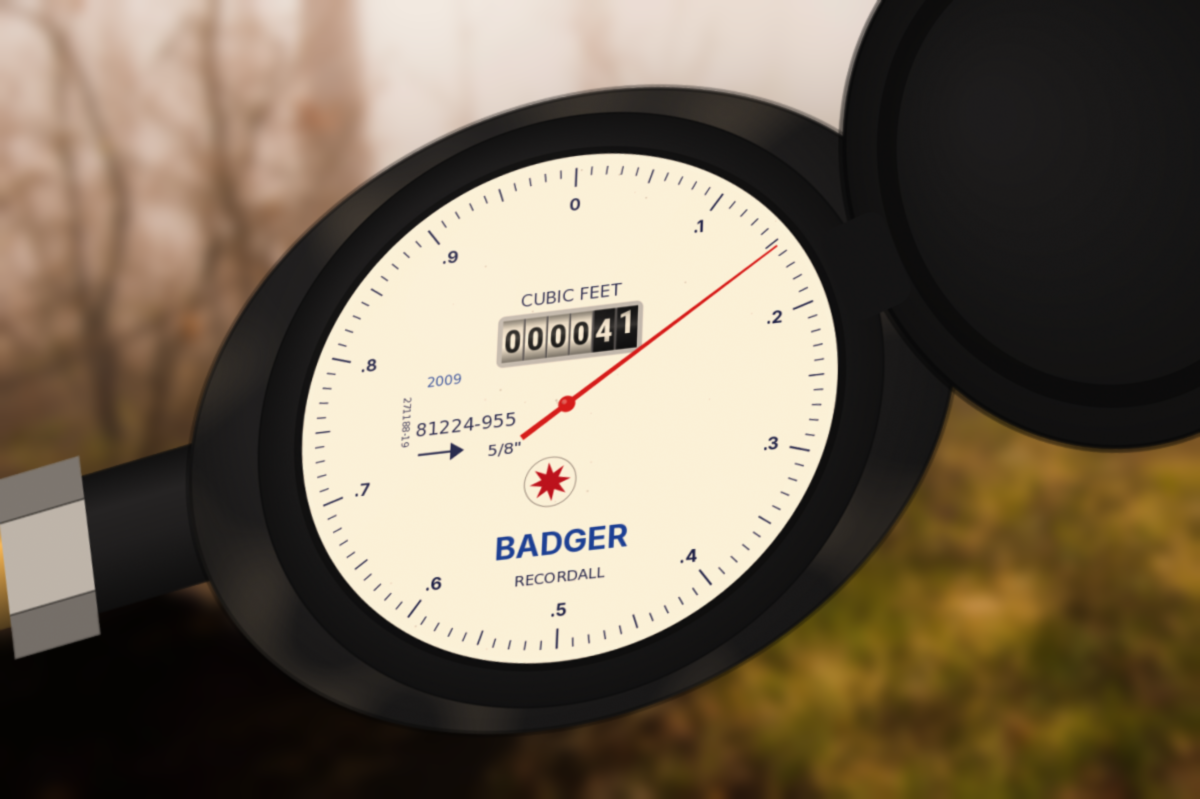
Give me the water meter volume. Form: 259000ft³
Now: 41.15ft³
